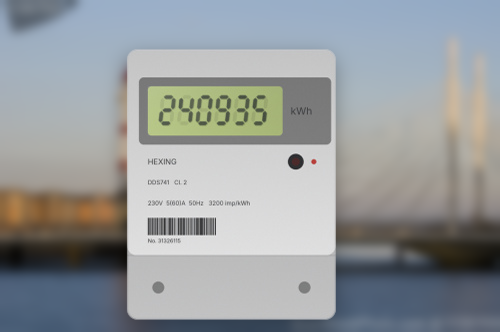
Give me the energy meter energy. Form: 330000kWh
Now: 240935kWh
